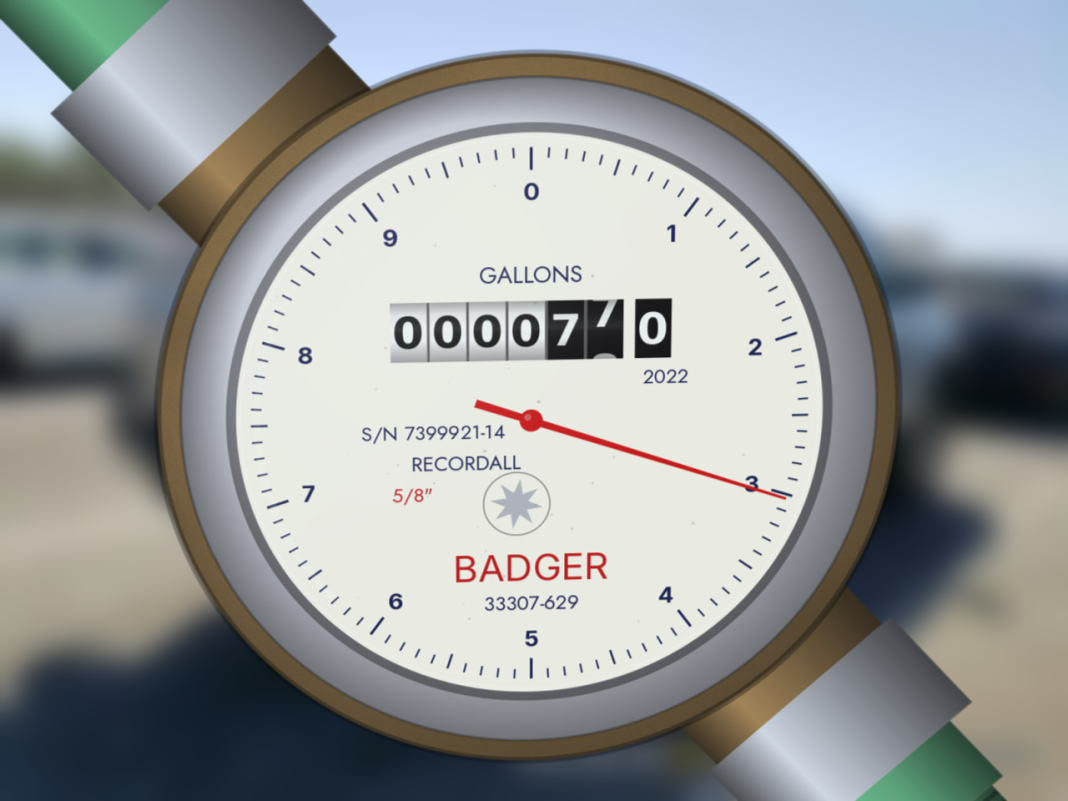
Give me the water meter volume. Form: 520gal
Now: 773.0gal
